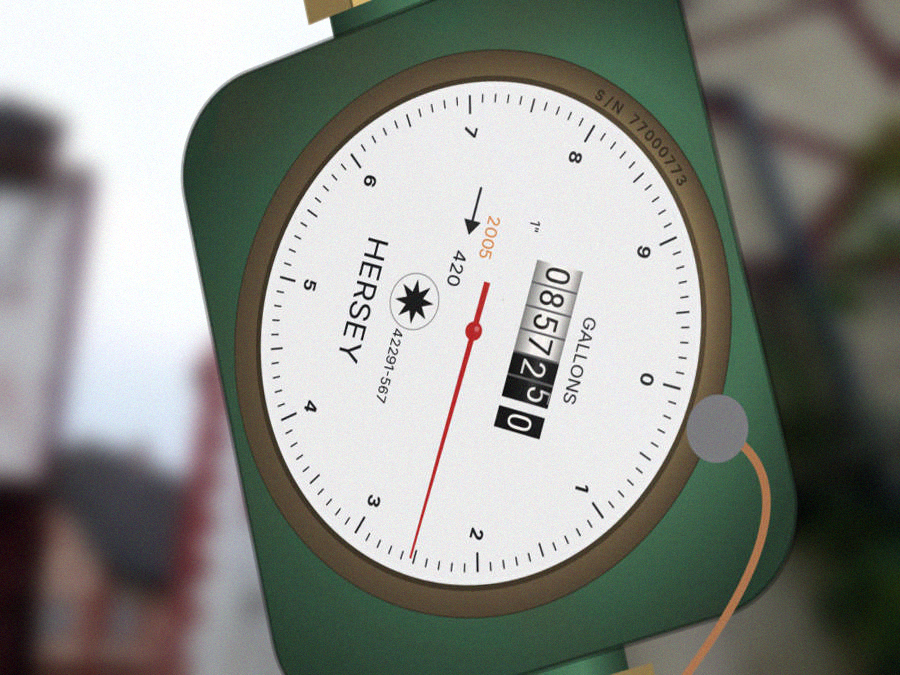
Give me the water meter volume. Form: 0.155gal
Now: 857252.5gal
